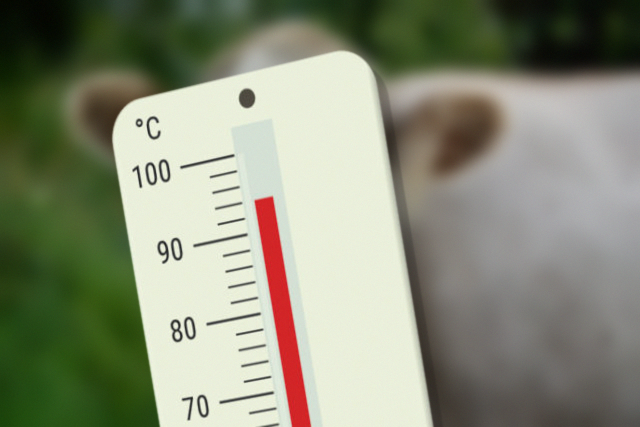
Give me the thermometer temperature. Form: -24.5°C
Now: 94°C
